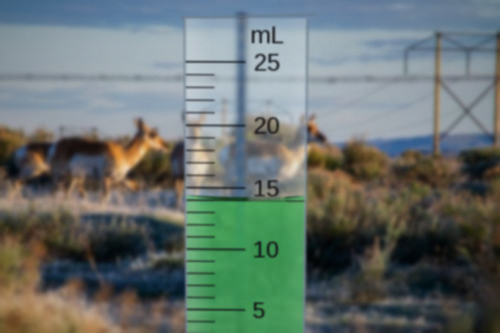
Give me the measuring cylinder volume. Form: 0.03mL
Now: 14mL
